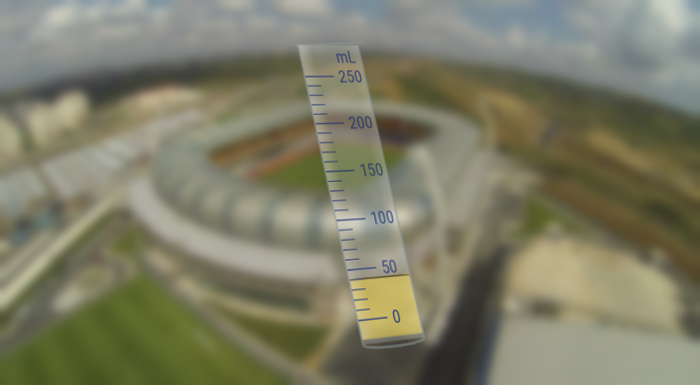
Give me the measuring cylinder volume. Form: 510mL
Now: 40mL
